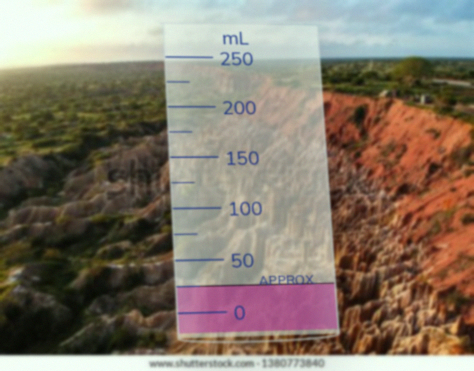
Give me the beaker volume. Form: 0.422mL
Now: 25mL
